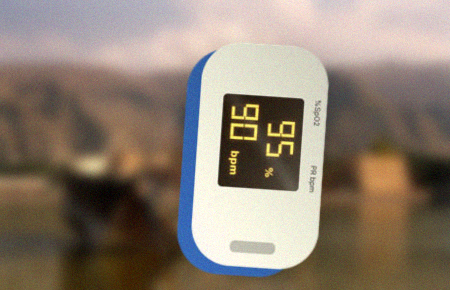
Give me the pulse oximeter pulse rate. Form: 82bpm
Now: 90bpm
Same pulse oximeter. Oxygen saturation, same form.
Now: 95%
